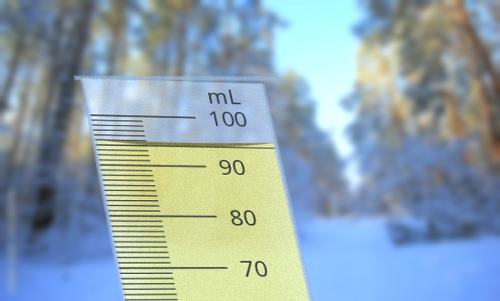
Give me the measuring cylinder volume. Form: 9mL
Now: 94mL
